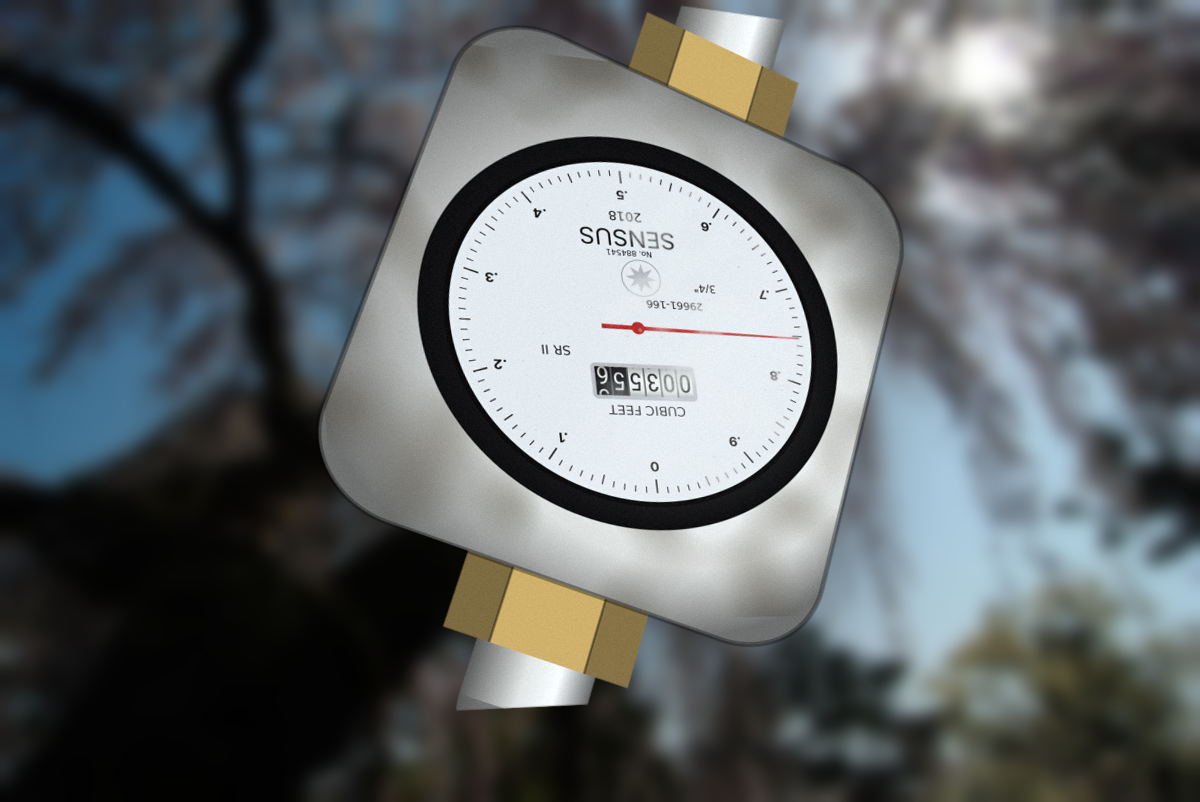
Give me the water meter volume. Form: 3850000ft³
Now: 3555.75ft³
